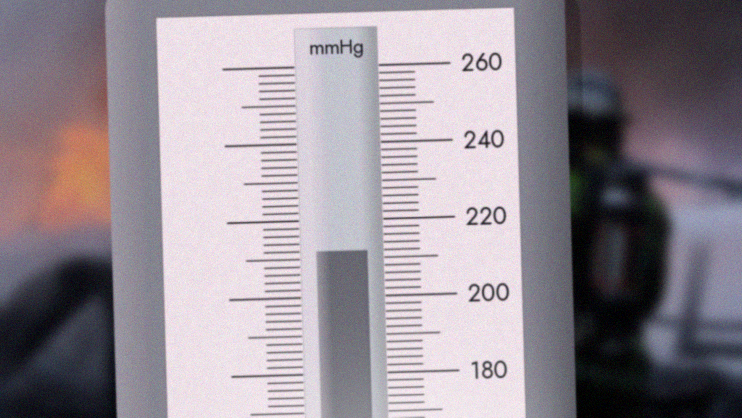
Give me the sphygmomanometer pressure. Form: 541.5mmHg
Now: 212mmHg
